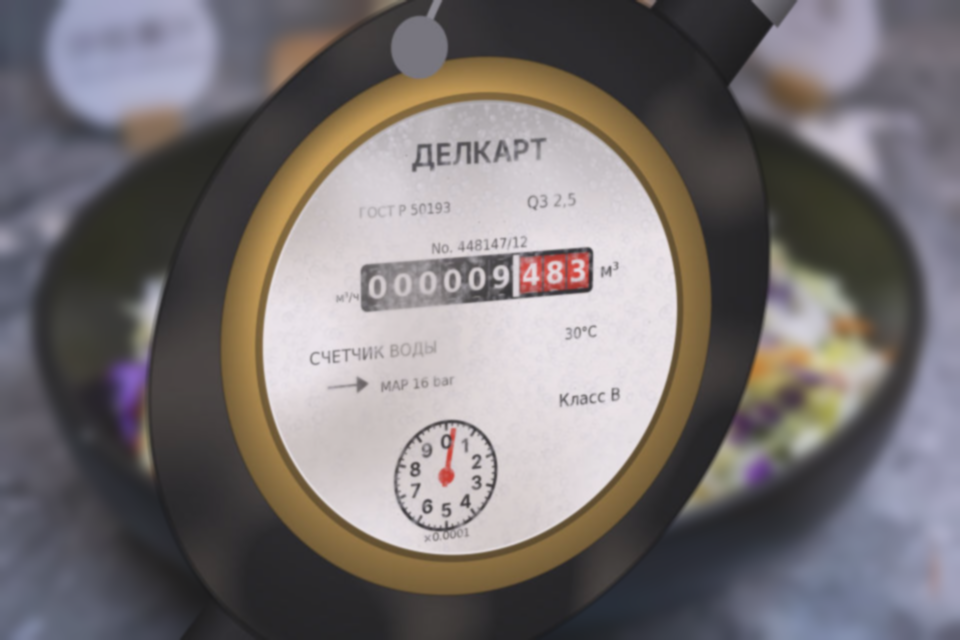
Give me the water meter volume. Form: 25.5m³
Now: 9.4830m³
